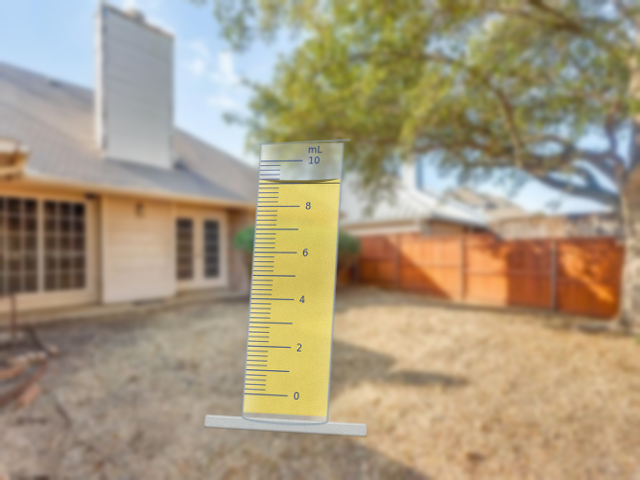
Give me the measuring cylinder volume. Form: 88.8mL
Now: 9mL
